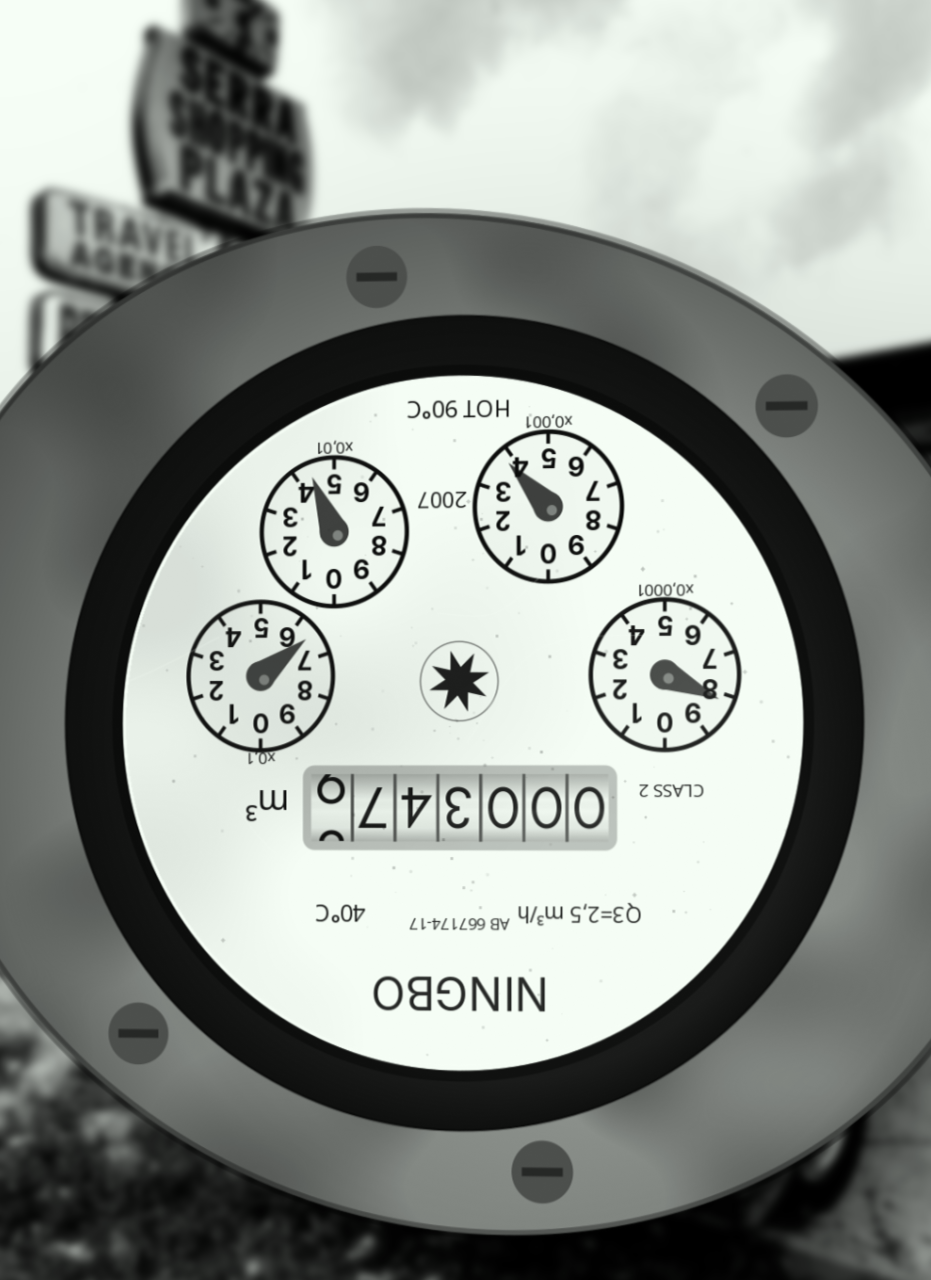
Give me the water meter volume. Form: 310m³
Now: 3478.6438m³
